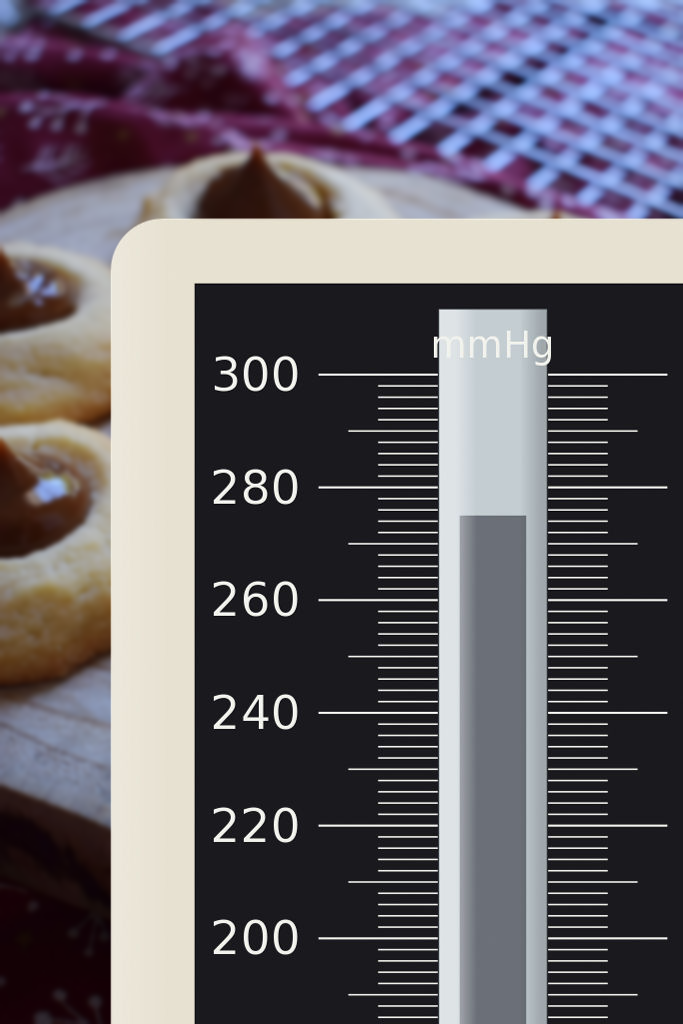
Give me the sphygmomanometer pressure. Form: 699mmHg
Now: 275mmHg
